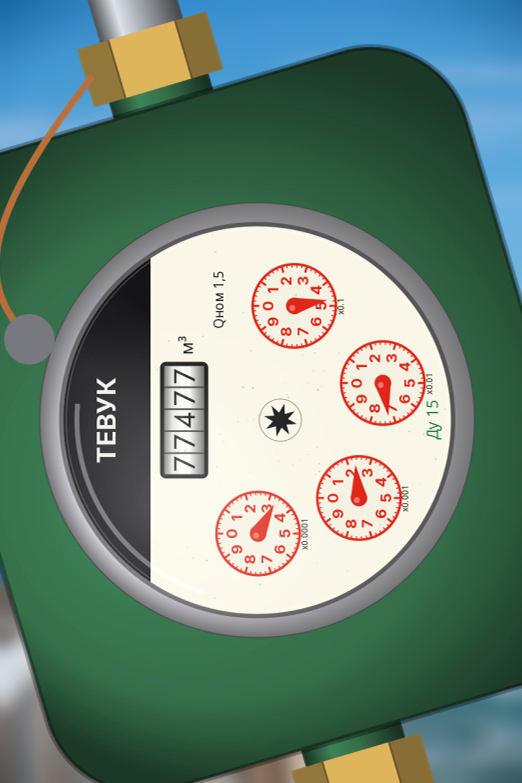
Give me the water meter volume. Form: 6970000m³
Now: 77477.4723m³
